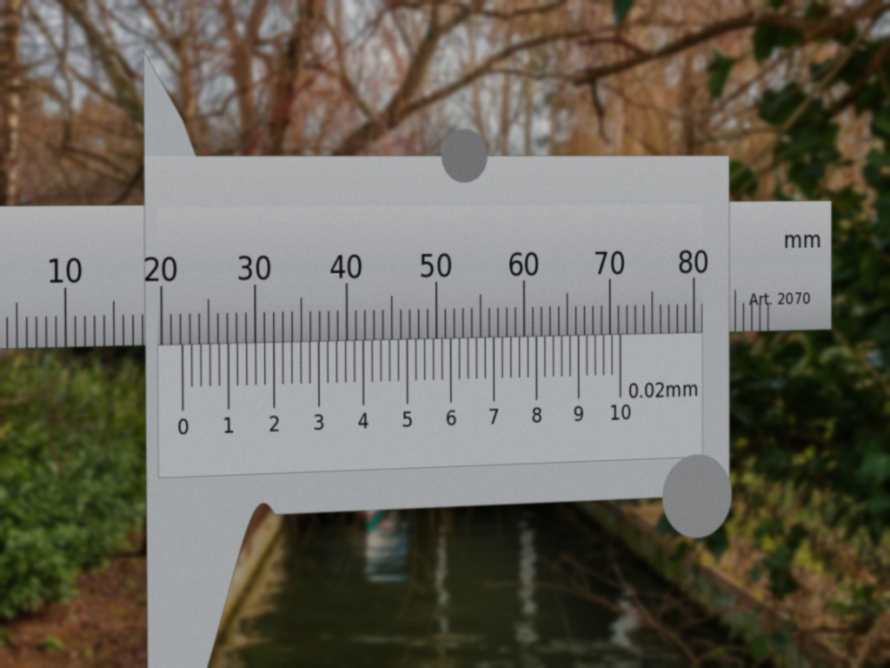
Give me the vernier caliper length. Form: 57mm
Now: 22.2mm
